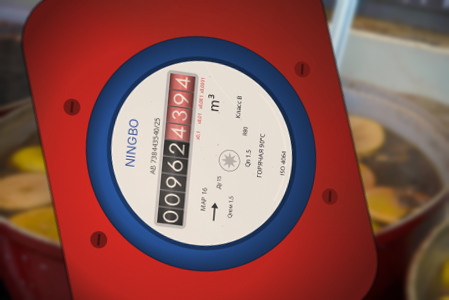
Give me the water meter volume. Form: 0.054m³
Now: 962.4394m³
